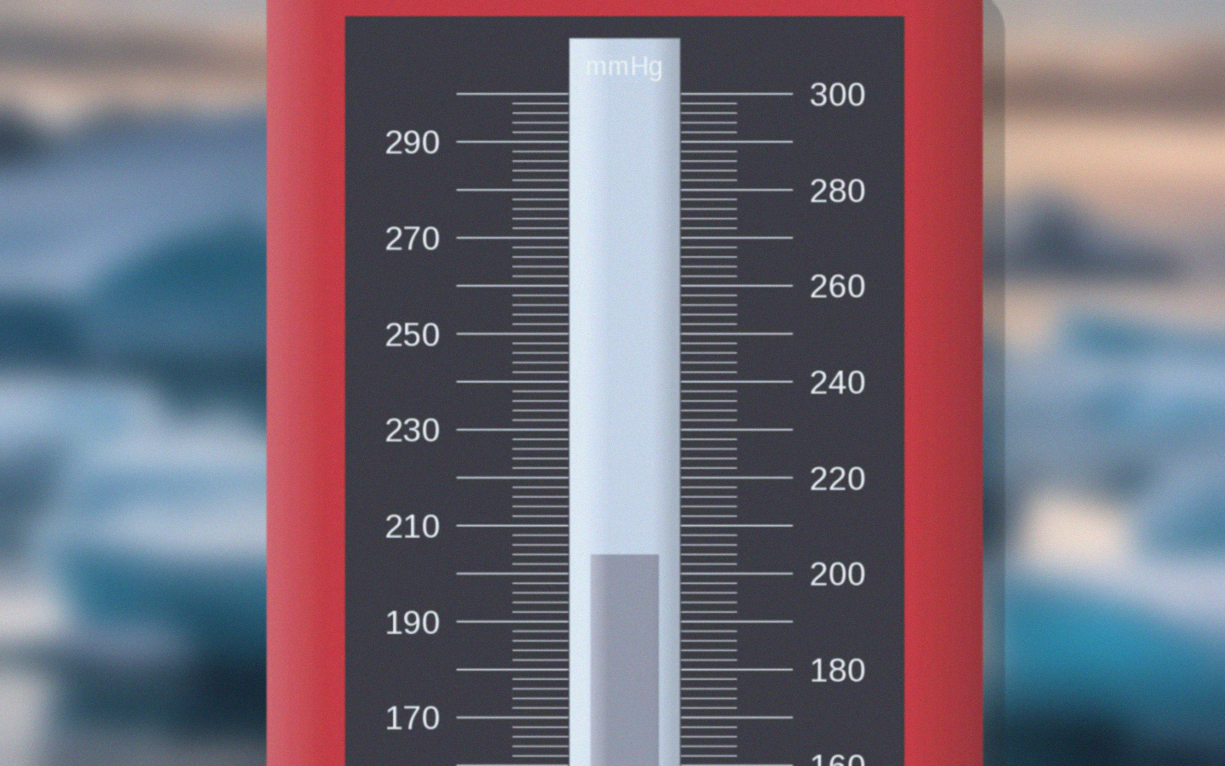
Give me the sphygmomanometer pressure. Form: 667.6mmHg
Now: 204mmHg
